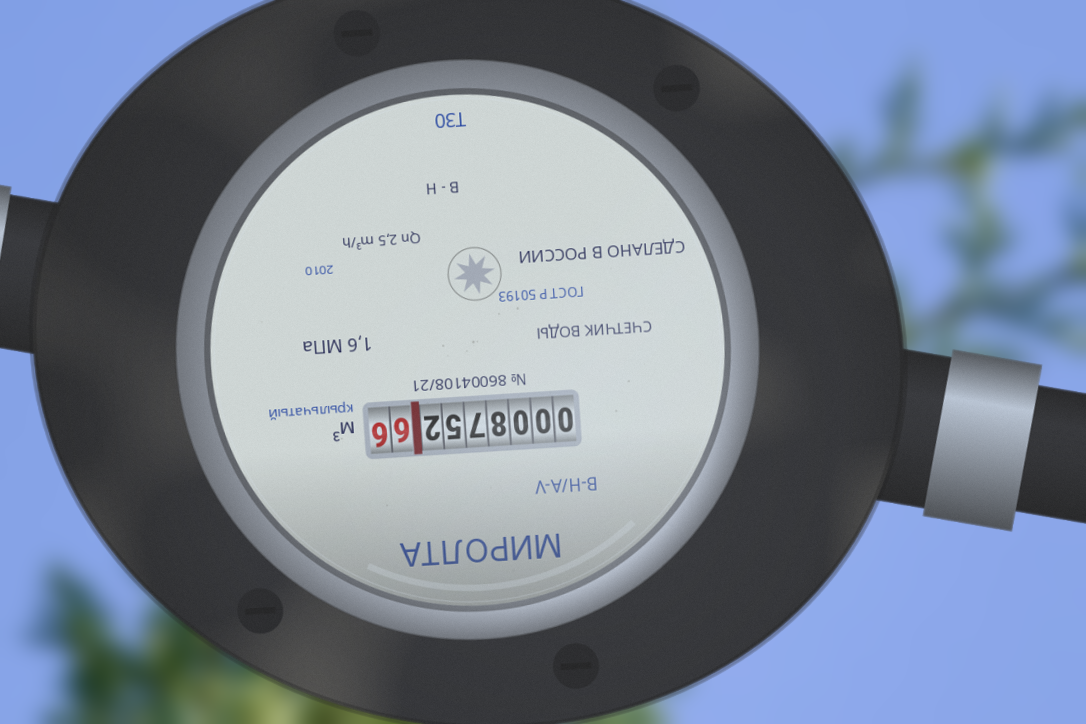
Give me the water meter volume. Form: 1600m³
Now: 8752.66m³
